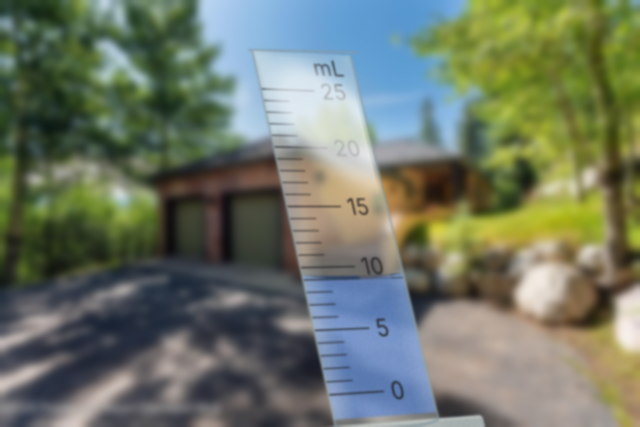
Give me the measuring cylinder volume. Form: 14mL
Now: 9mL
